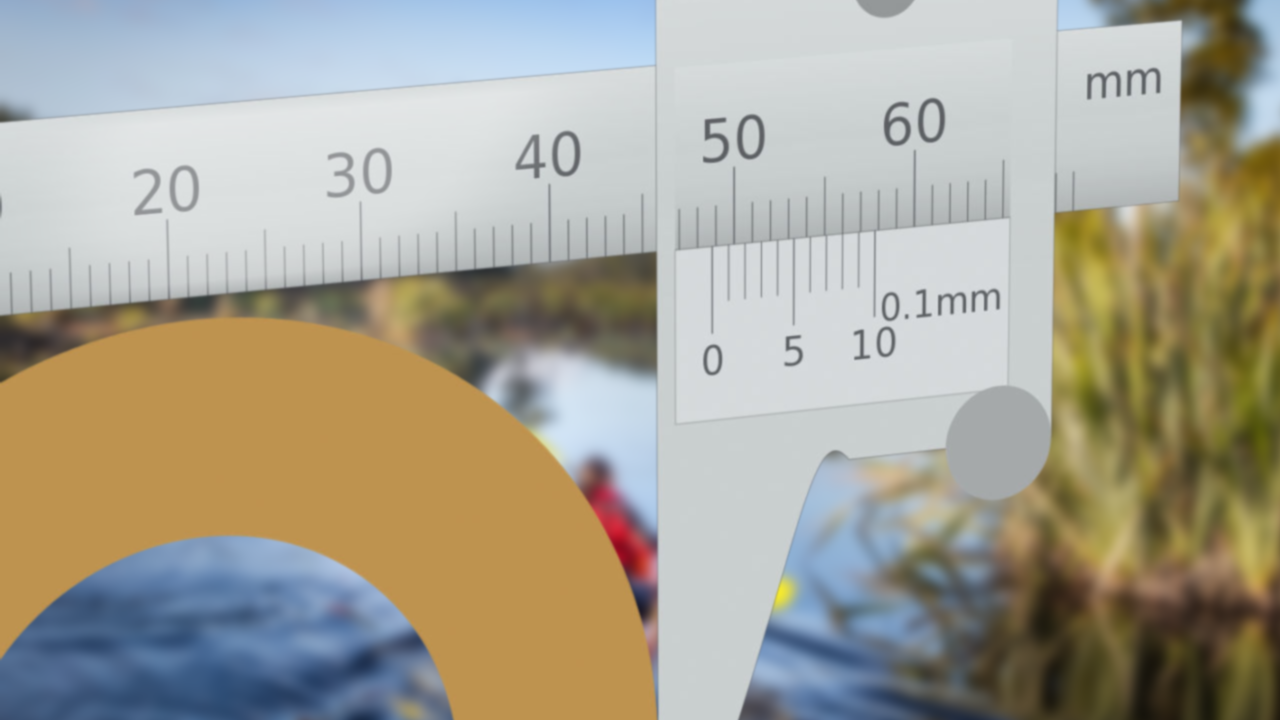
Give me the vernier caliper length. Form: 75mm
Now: 48.8mm
